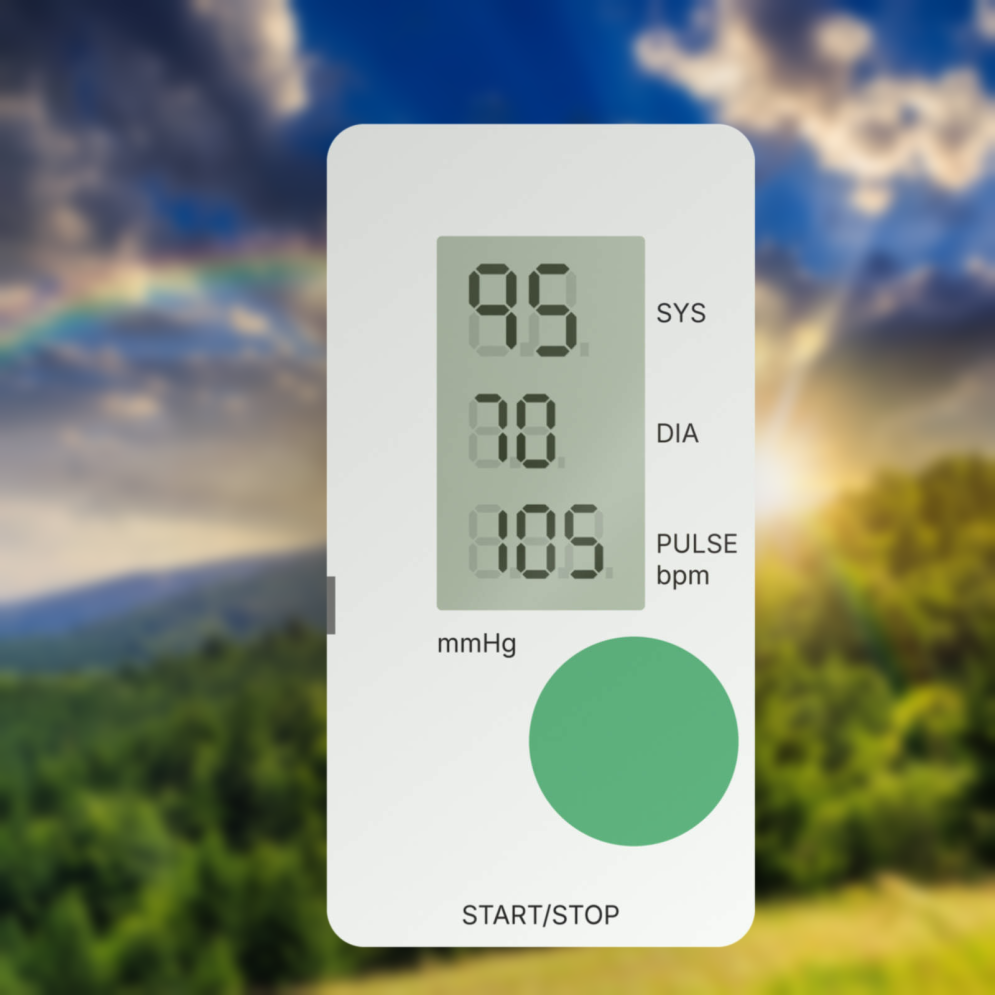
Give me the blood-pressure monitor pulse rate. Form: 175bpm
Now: 105bpm
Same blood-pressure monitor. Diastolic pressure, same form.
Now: 70mmHg
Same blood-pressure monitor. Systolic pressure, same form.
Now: 95mmHg
